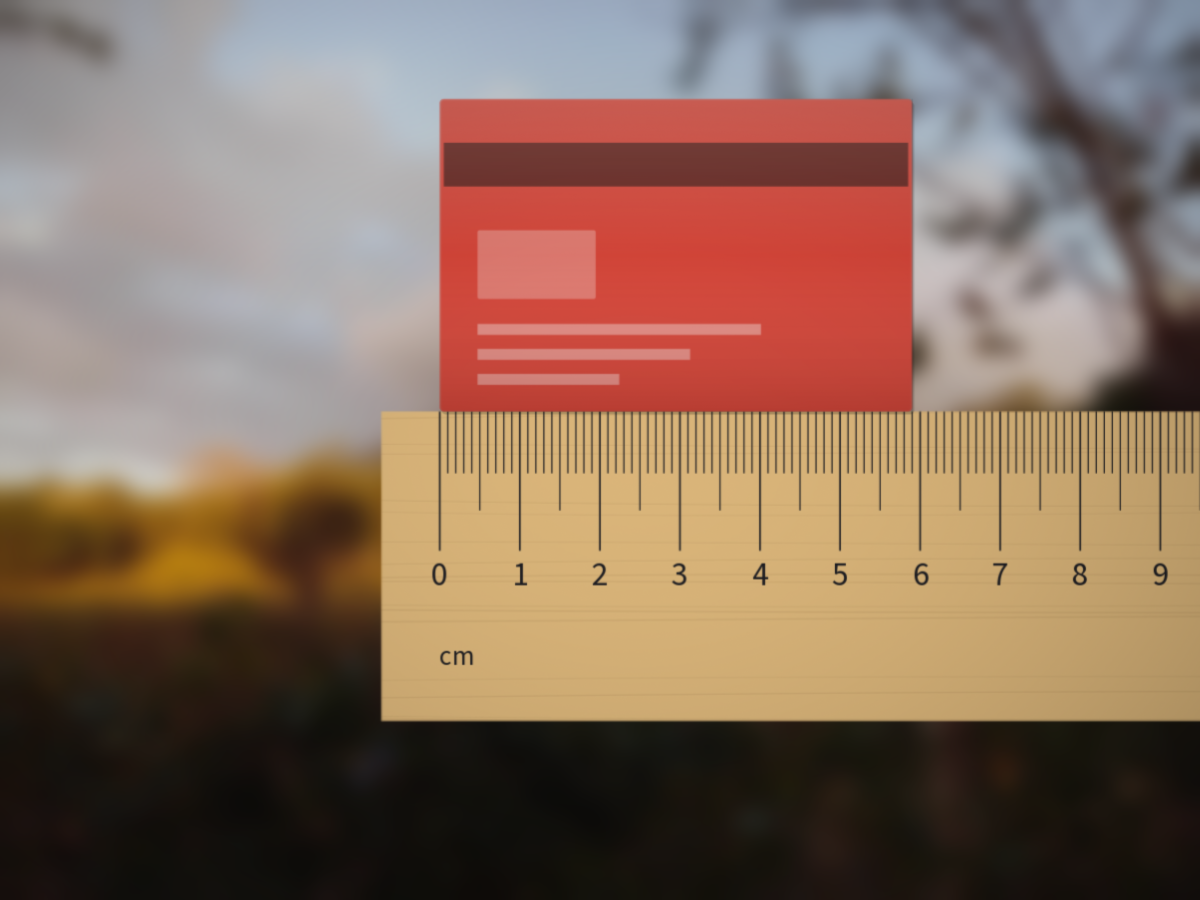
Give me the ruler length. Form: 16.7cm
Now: 5.9cm
